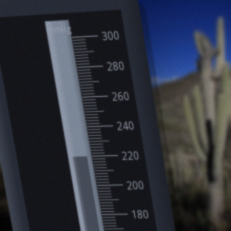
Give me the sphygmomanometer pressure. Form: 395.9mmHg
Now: 220mmHg
